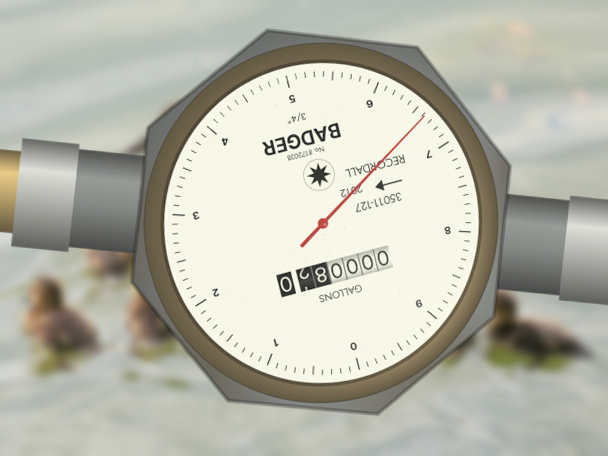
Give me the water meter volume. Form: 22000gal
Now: 816.6gal
